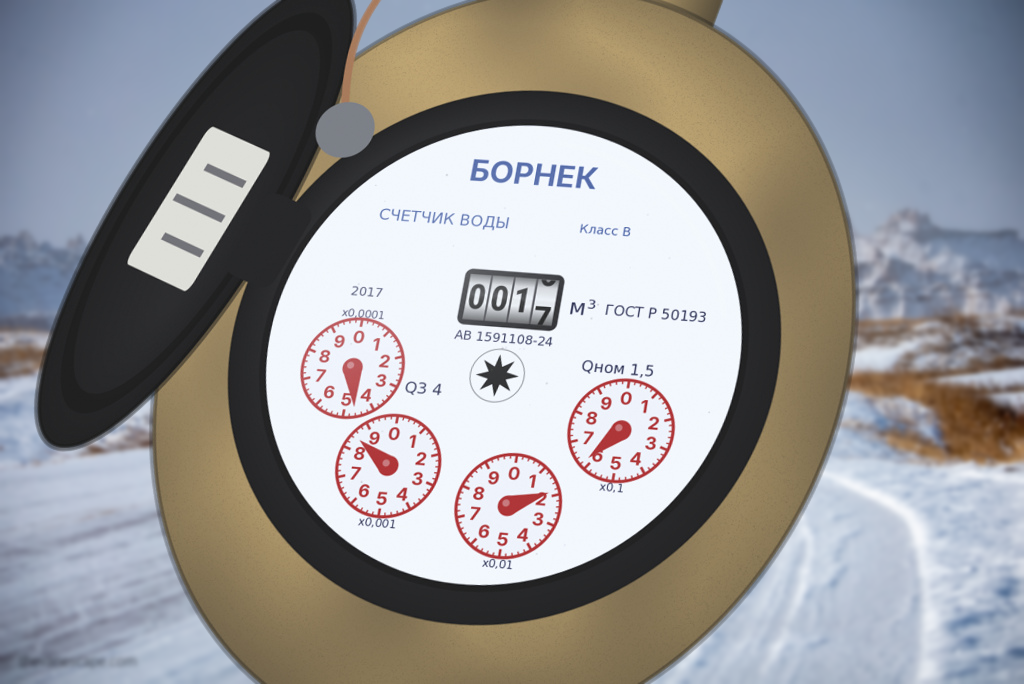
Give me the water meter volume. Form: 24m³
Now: 16.6184m³
